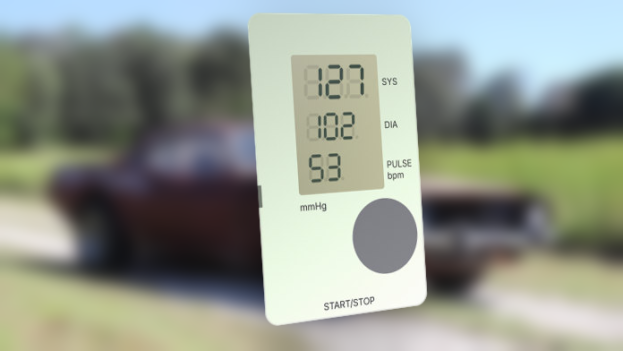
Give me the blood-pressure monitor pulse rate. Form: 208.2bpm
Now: 53bpm
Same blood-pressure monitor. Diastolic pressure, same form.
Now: 102mmHg
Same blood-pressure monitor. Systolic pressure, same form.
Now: 127mmHg
